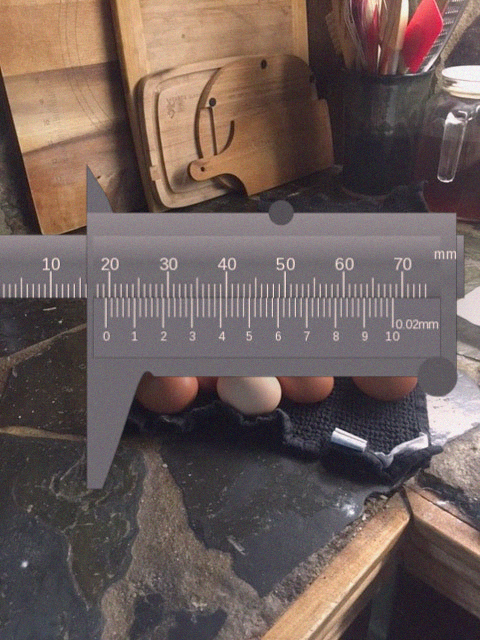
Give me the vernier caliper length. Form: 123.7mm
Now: 19.4mm
